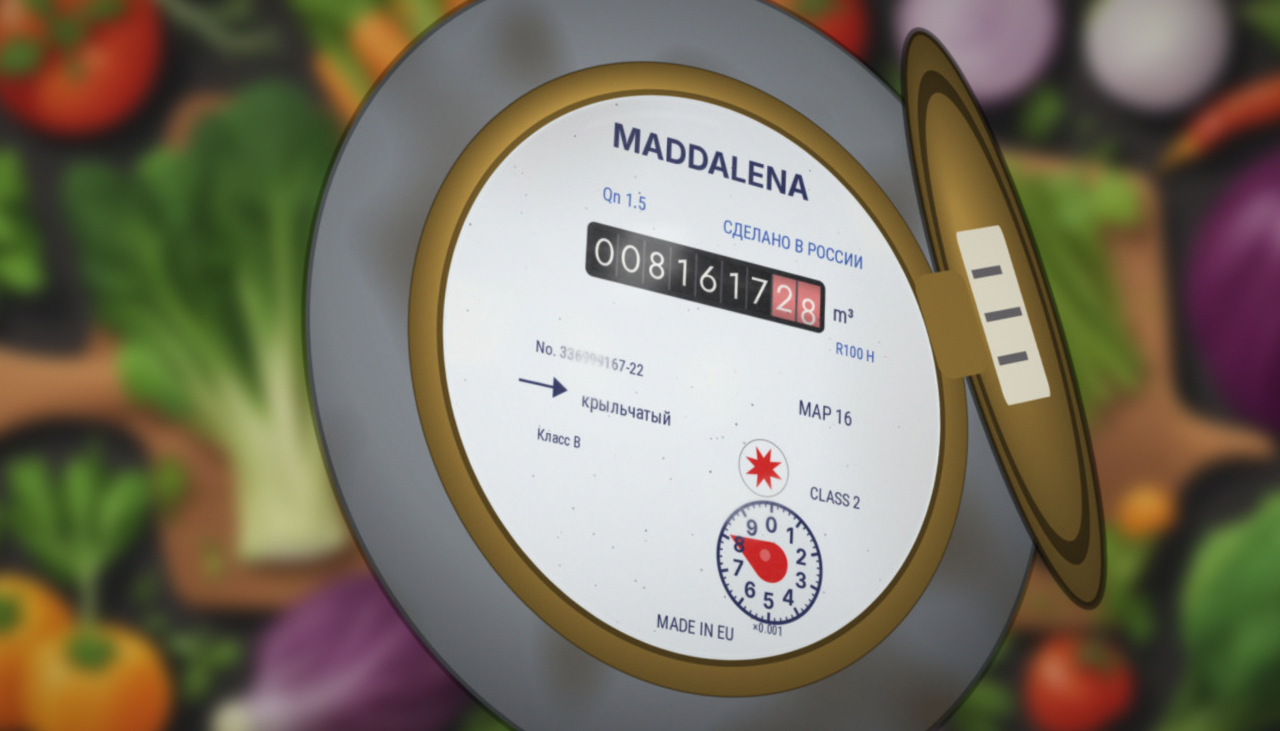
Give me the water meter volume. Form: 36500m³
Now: 81617.278m³
